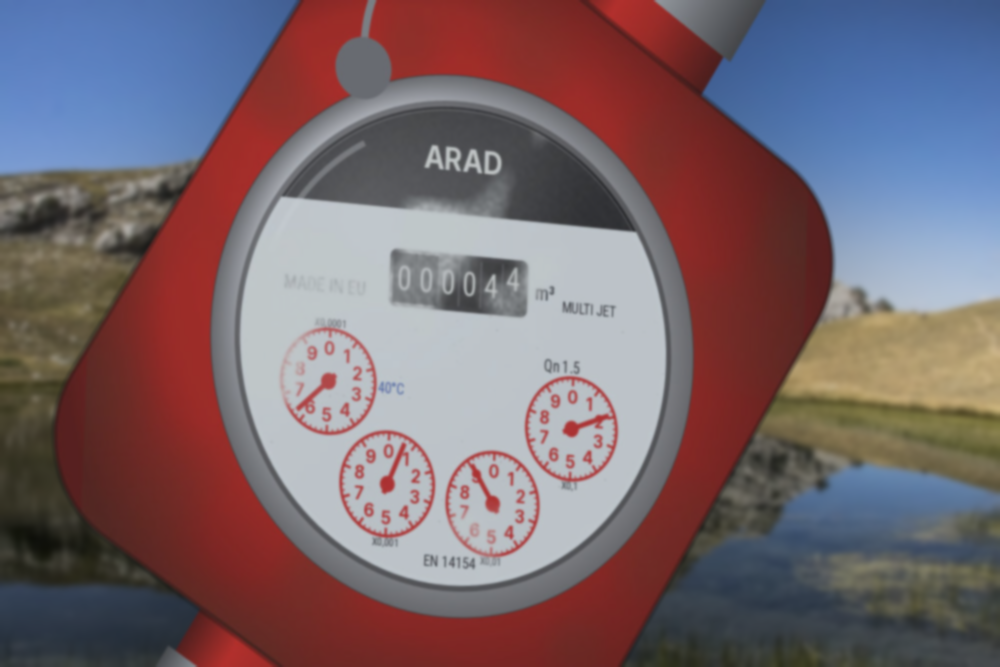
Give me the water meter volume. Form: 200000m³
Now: 44.1906m³
